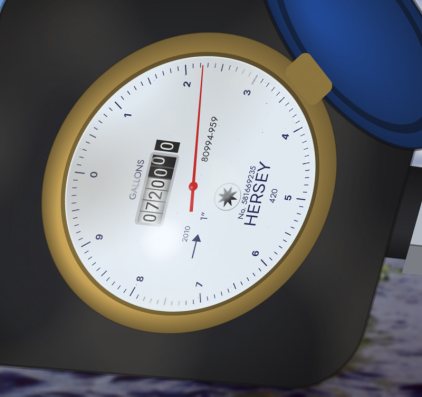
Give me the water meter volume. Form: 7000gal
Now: 720002.2gal
